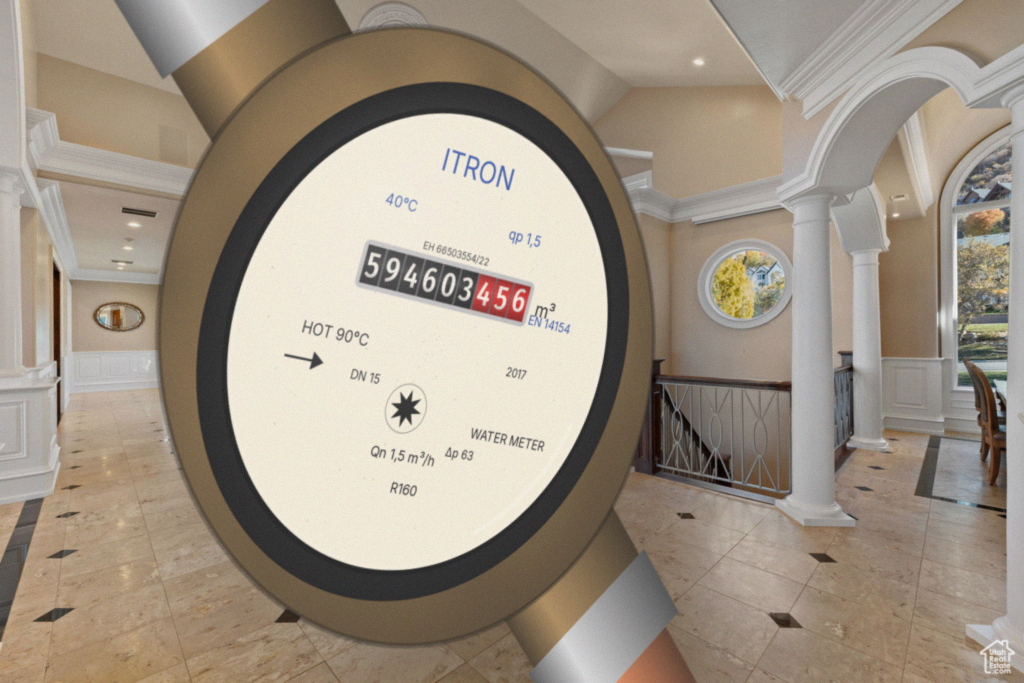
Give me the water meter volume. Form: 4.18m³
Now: 594603.456m³
